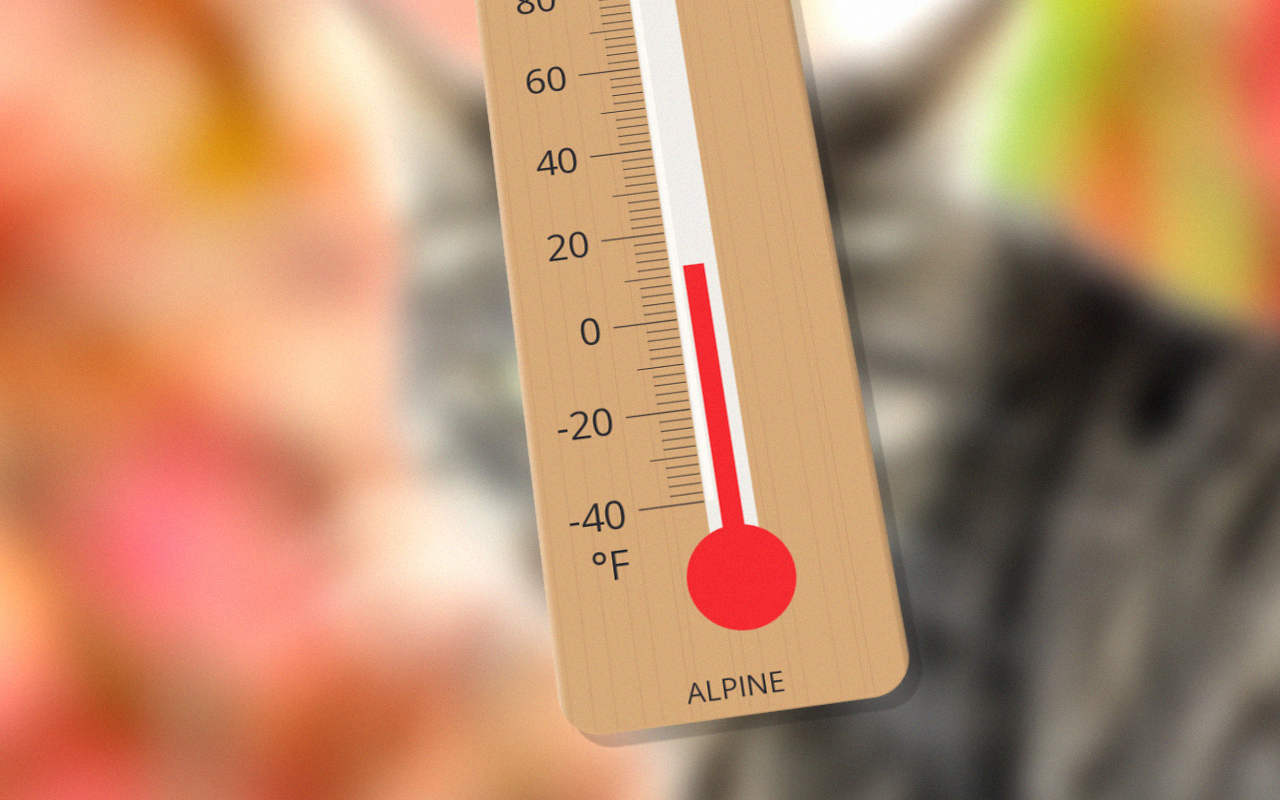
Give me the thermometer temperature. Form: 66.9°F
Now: 12°F
